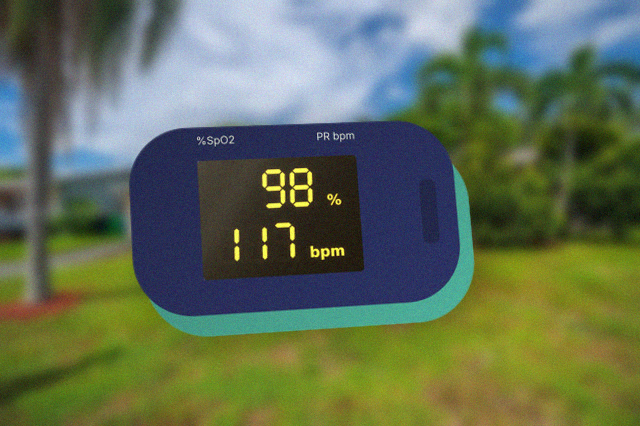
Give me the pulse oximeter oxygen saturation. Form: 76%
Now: 98%
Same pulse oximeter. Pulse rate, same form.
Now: 117bpm
